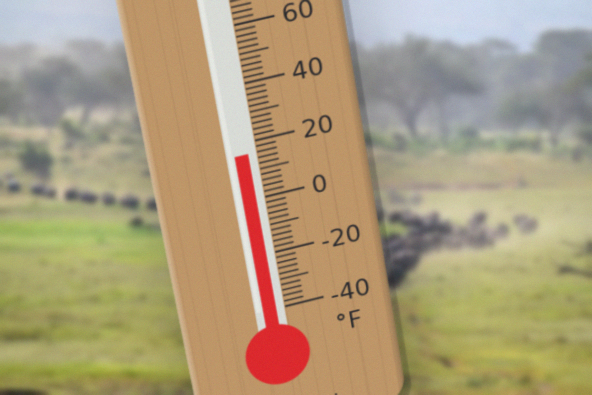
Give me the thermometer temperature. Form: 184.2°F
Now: 16°F
